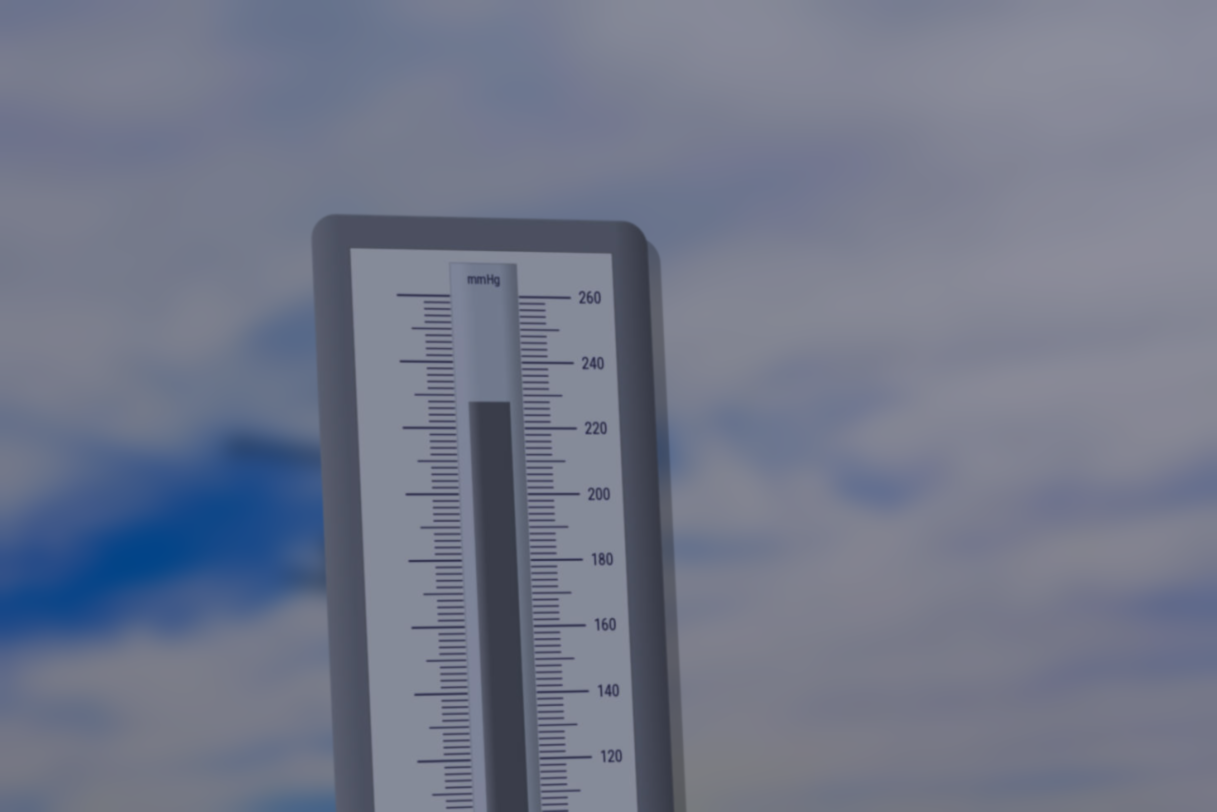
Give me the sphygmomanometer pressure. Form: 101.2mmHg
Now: 228mmHg
